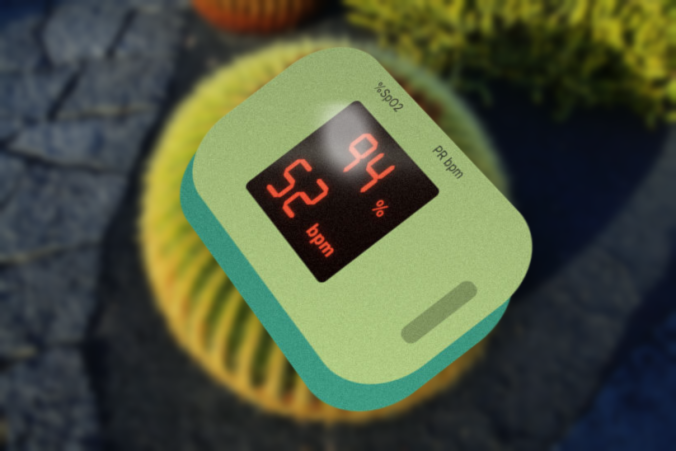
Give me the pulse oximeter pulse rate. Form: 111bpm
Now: 52bpm
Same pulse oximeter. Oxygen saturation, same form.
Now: 94%
